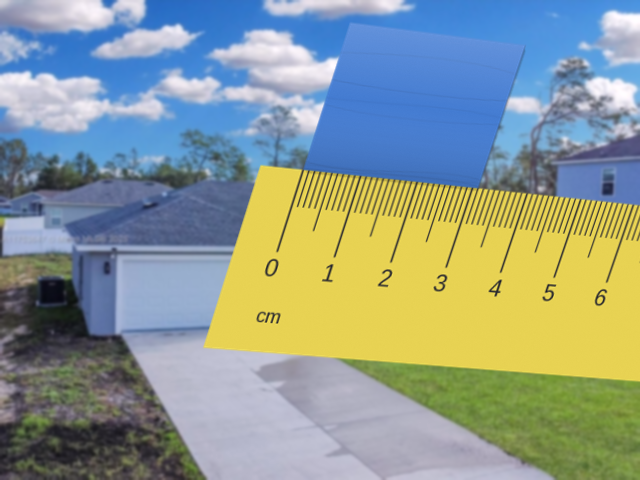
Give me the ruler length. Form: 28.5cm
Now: 3.1cm
